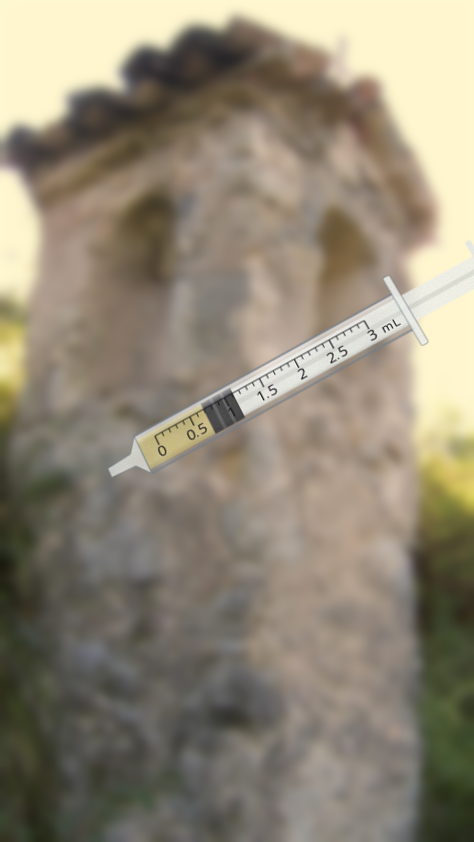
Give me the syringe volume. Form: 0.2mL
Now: 0.7mL
